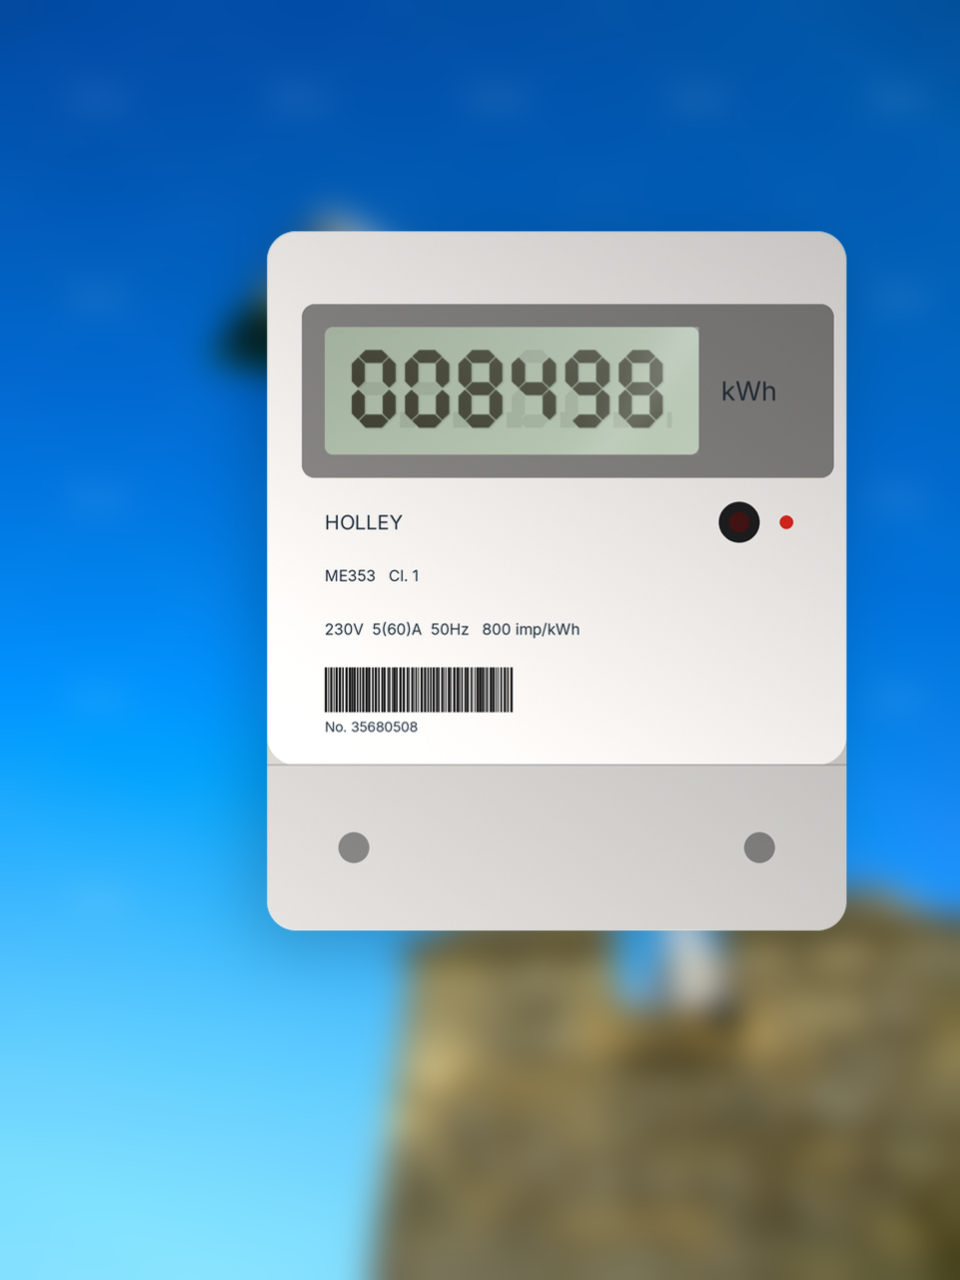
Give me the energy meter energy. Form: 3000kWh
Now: 8498kWh
